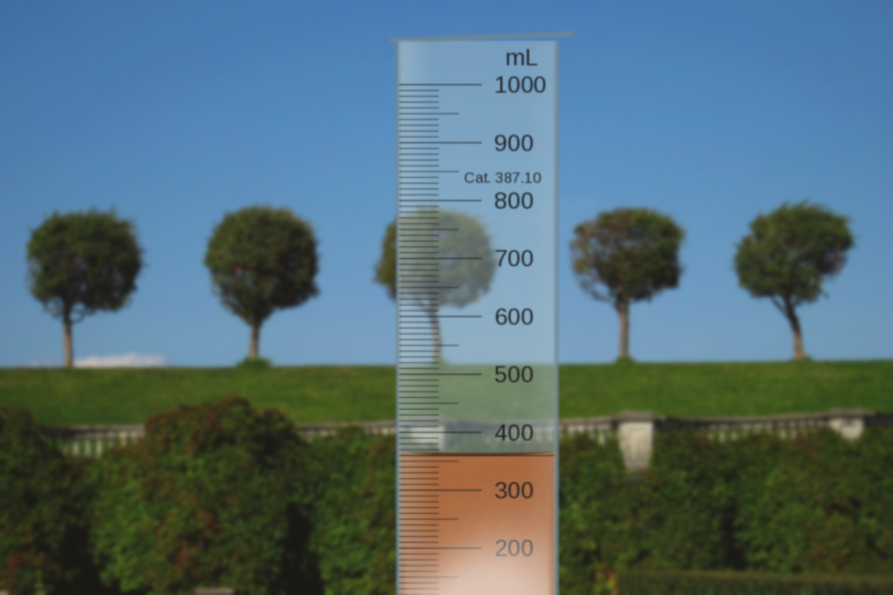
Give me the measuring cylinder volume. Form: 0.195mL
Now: 360mL
